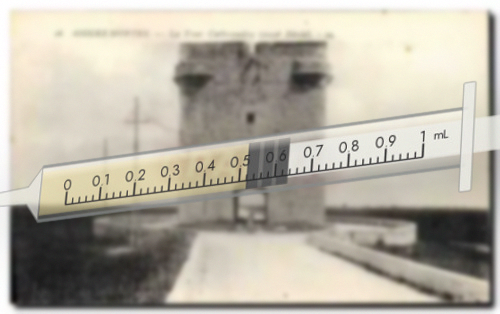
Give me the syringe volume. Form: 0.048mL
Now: 0.52mL
